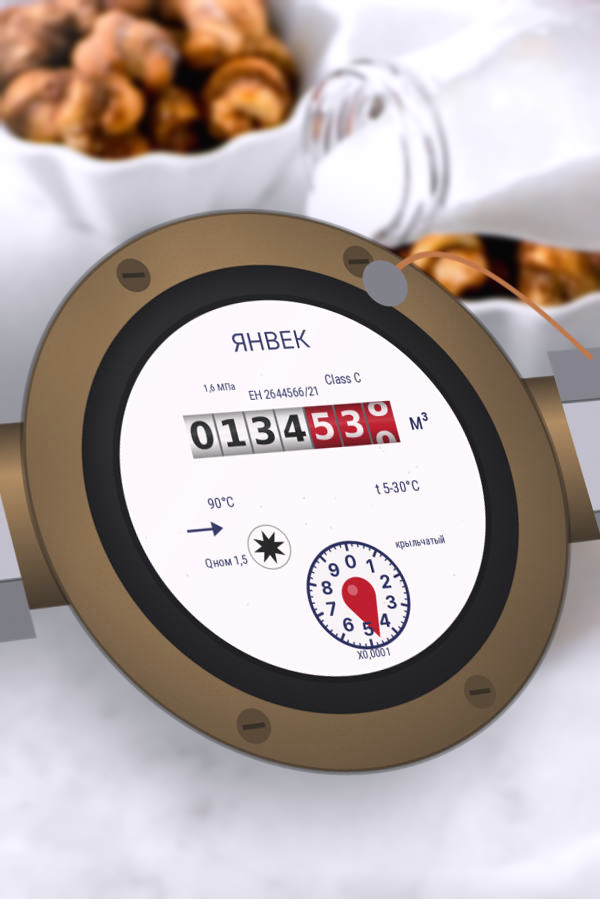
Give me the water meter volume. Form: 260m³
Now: 134.5384m³
